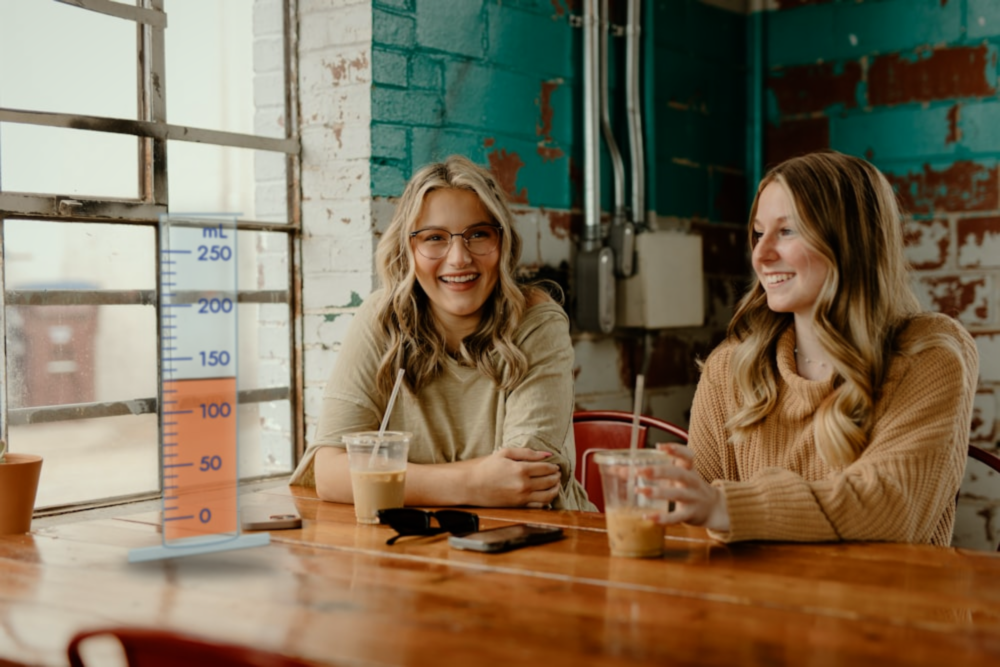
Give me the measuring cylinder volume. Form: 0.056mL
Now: 130mL
